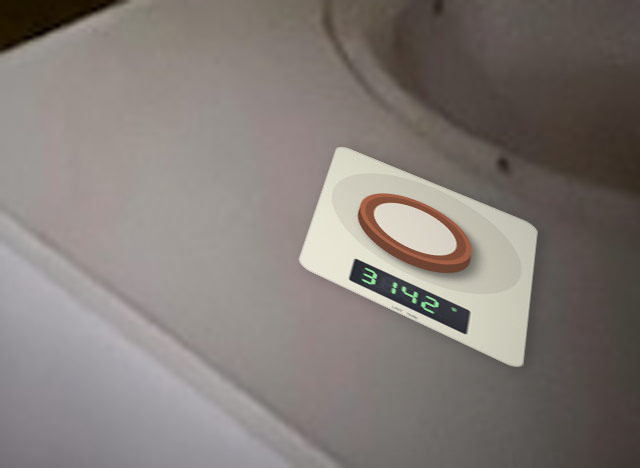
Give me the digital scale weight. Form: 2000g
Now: 3142g
